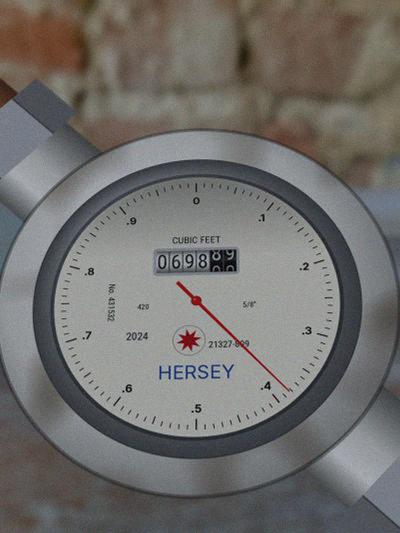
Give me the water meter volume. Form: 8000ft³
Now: 69889.38ft³
